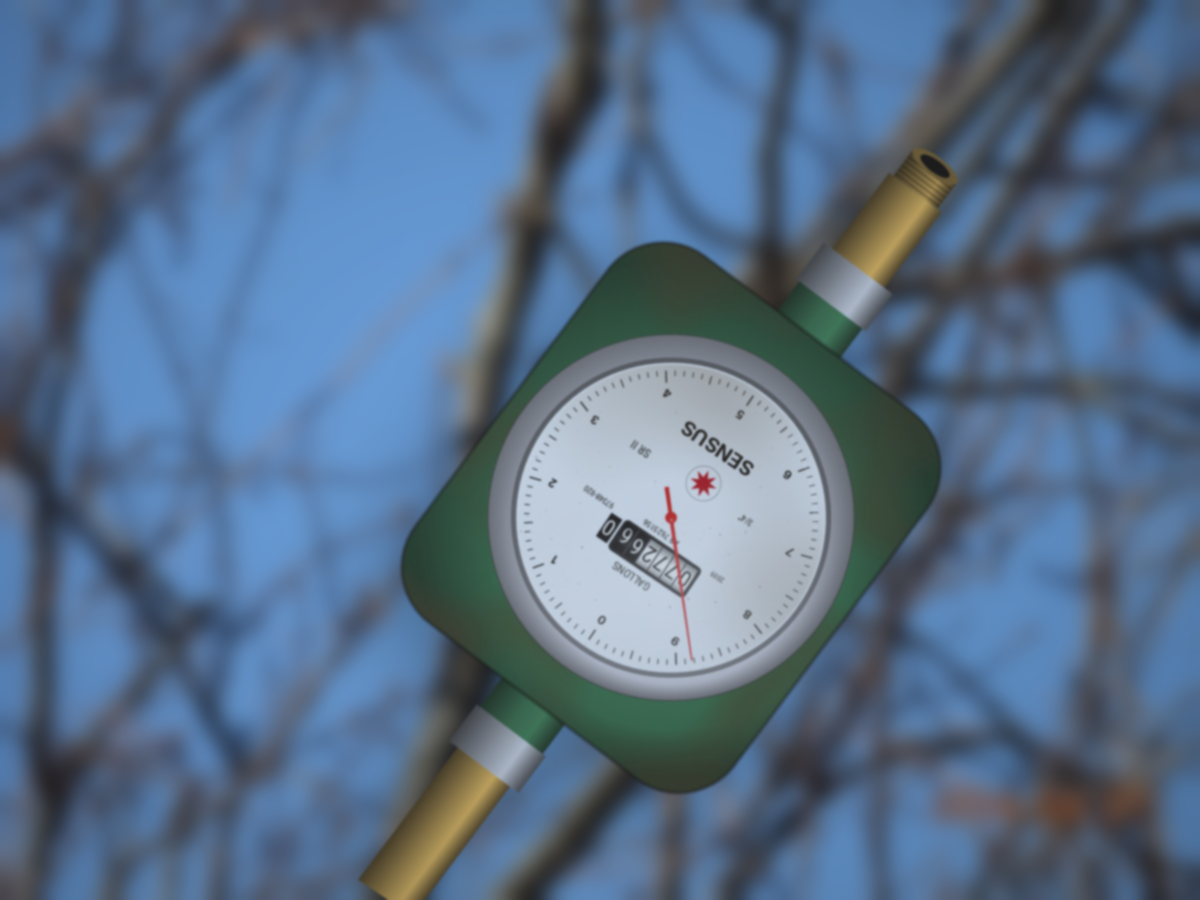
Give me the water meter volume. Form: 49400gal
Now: 772658.8gal
